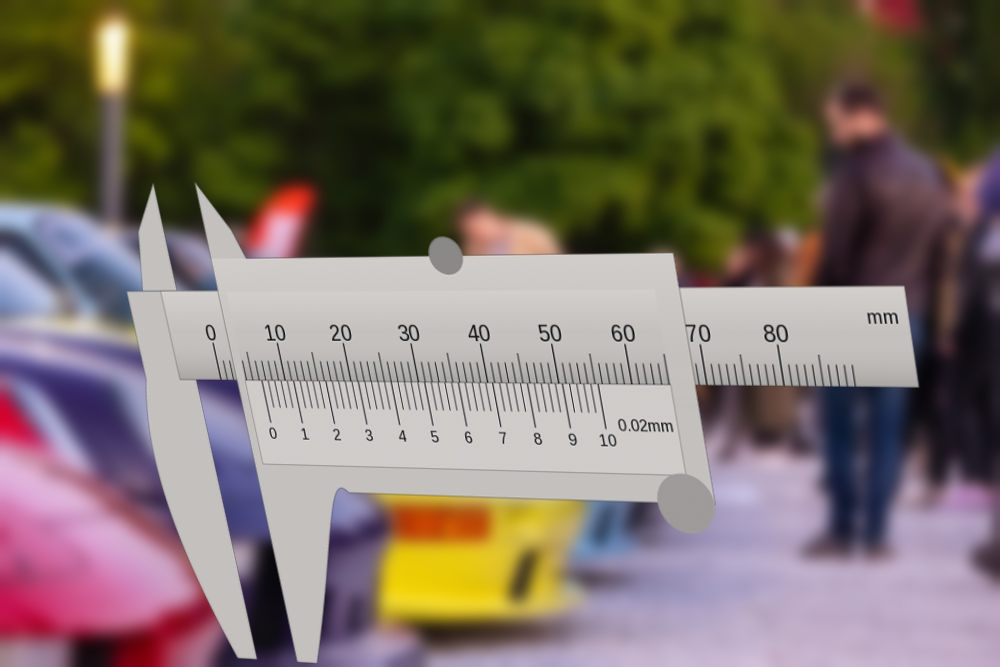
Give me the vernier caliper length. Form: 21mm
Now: 6.4mm
